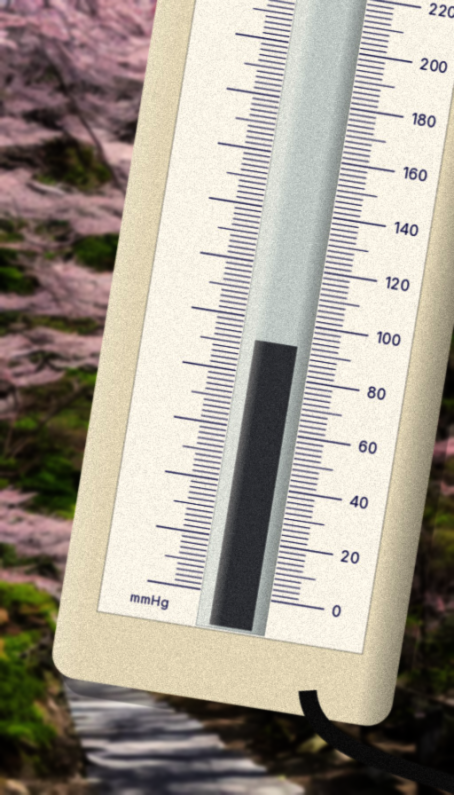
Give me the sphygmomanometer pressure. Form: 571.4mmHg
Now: 92mmHg
